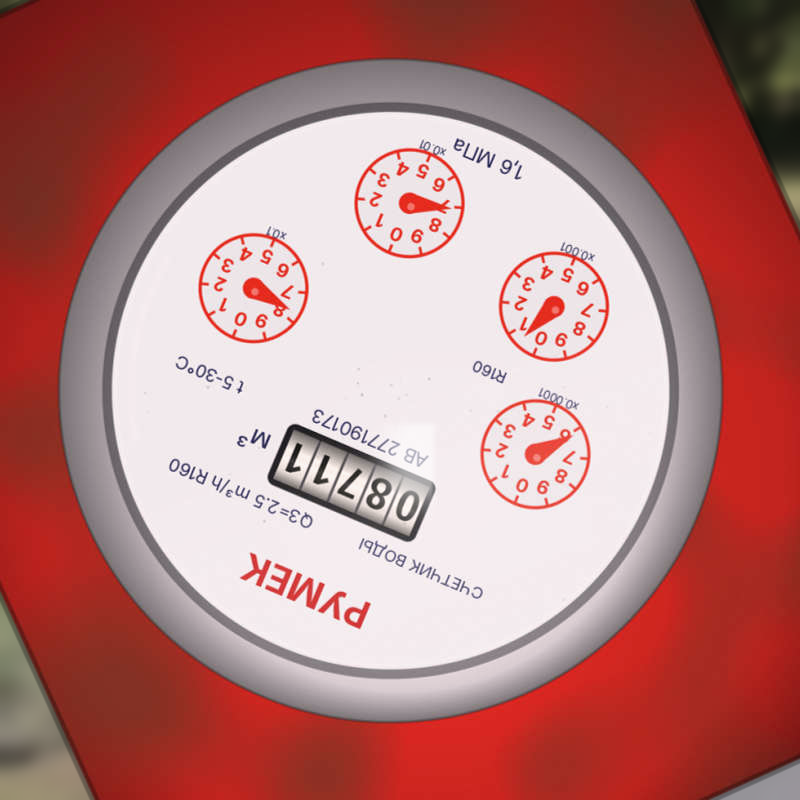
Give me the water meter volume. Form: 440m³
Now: 8711.7706m³
